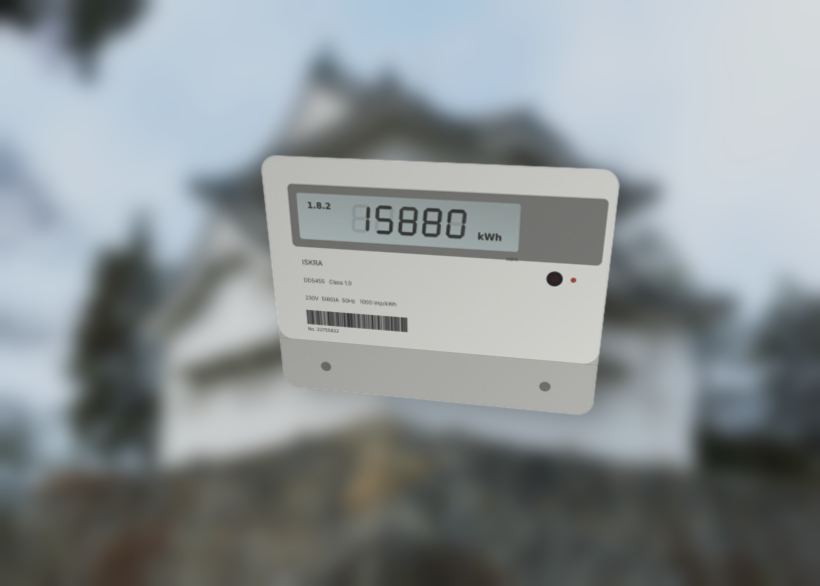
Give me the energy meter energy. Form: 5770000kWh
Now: 15880kWh
